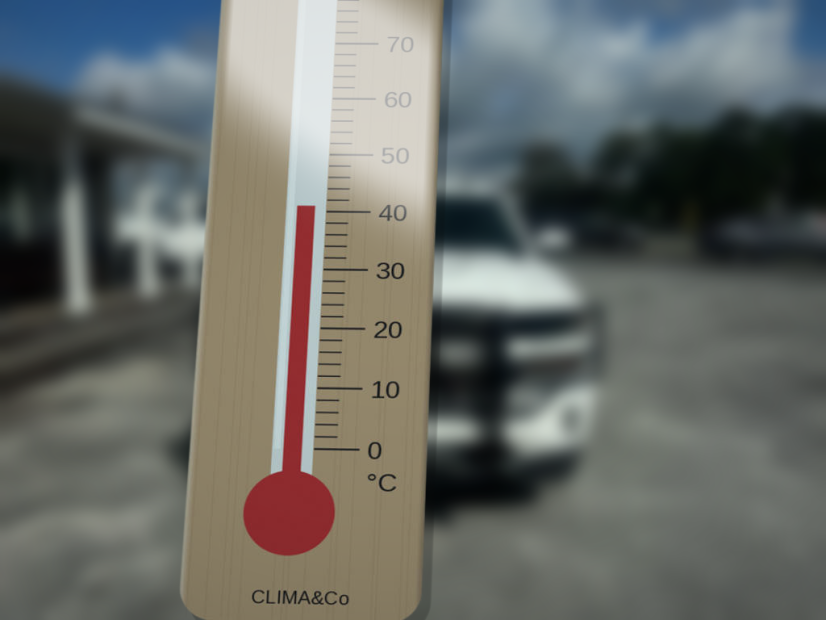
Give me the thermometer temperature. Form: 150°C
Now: 41°C
